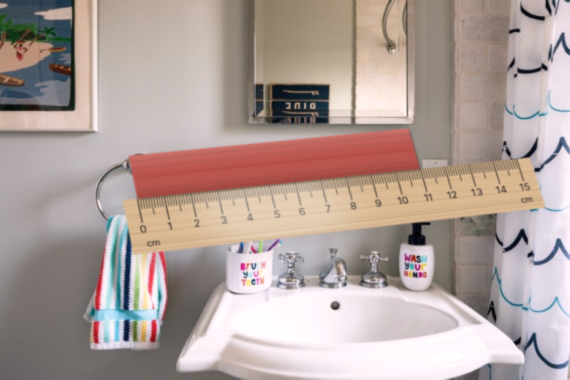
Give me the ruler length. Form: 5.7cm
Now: 11cm
